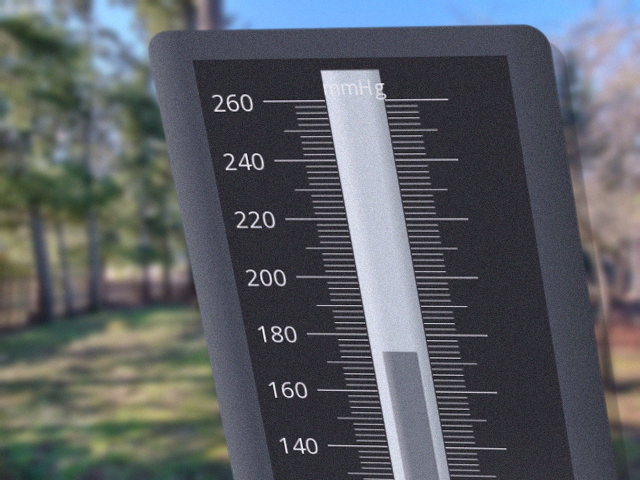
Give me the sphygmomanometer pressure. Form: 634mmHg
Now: 174mmHg
